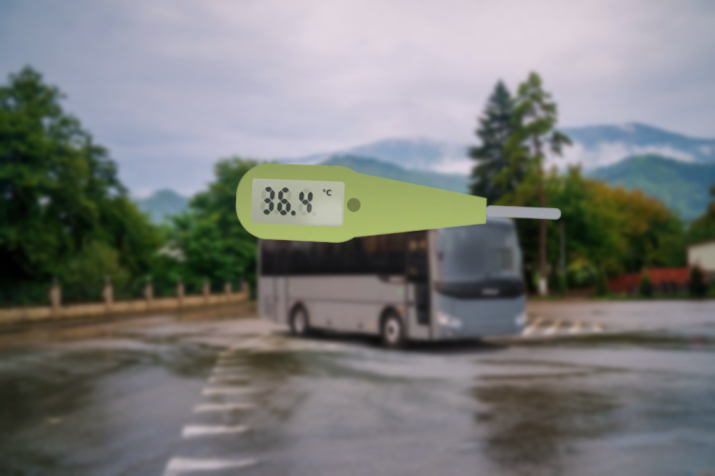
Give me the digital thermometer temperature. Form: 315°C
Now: 36.4°C
